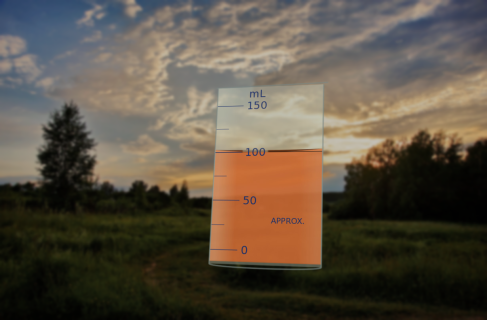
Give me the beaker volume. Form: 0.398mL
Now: 100mL
